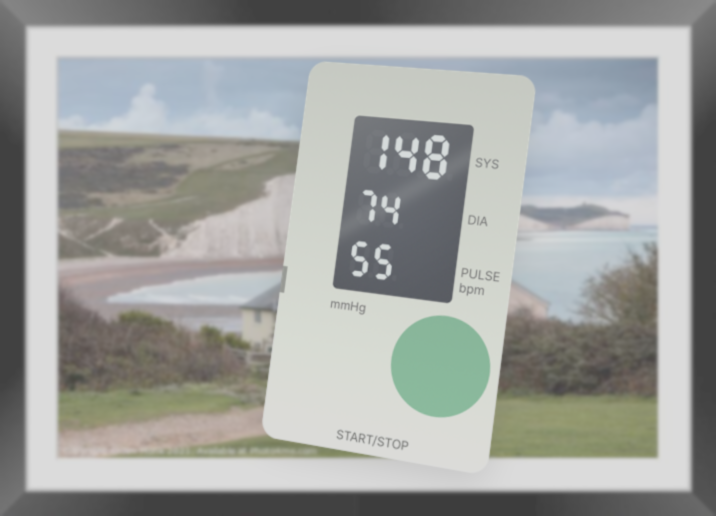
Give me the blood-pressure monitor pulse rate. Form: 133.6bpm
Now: 55bpm
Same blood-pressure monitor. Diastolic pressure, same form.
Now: 74mmHg
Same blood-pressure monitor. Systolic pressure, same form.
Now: 148mmHg
